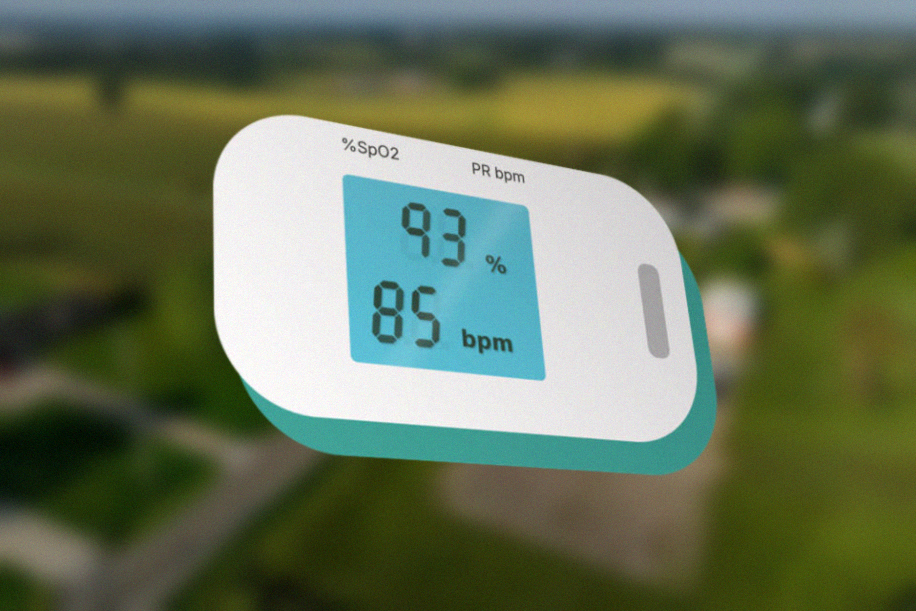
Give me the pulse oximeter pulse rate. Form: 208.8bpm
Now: 85bpm
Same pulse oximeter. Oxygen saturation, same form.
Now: 93%
